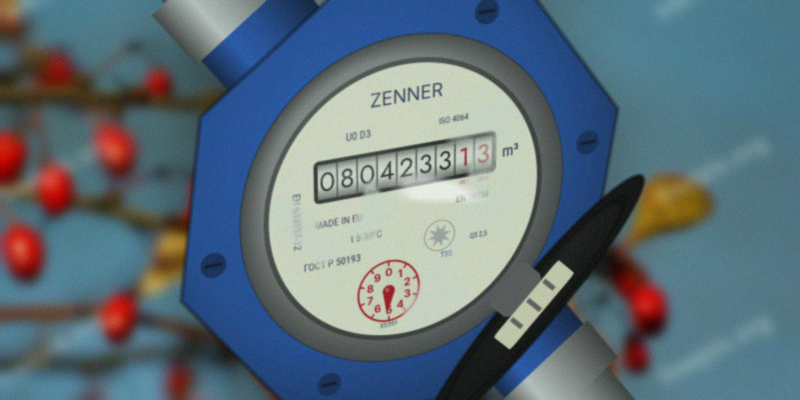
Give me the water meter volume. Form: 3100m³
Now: 804233.135m³
